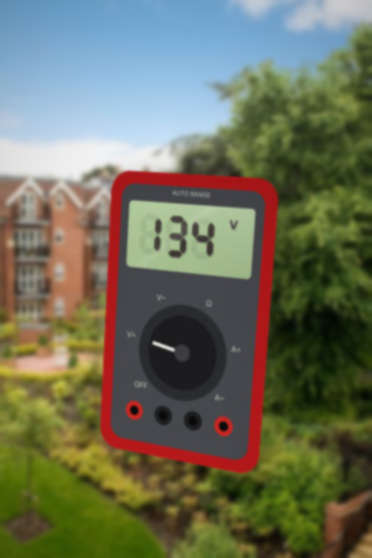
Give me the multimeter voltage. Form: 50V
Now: 134V
